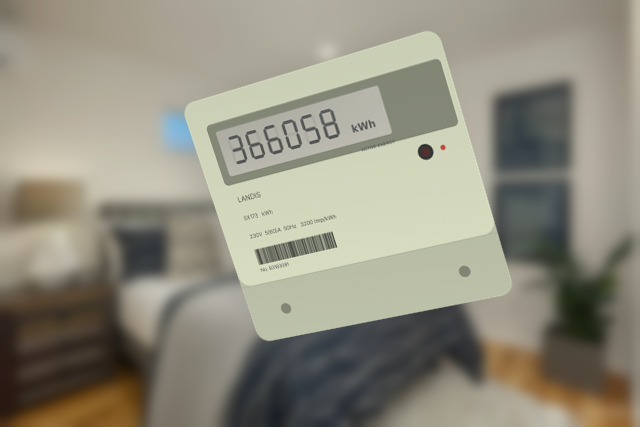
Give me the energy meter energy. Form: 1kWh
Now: 366058kWh
